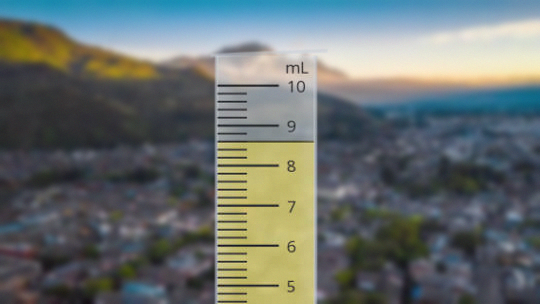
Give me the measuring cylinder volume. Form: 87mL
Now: 8.6mL
